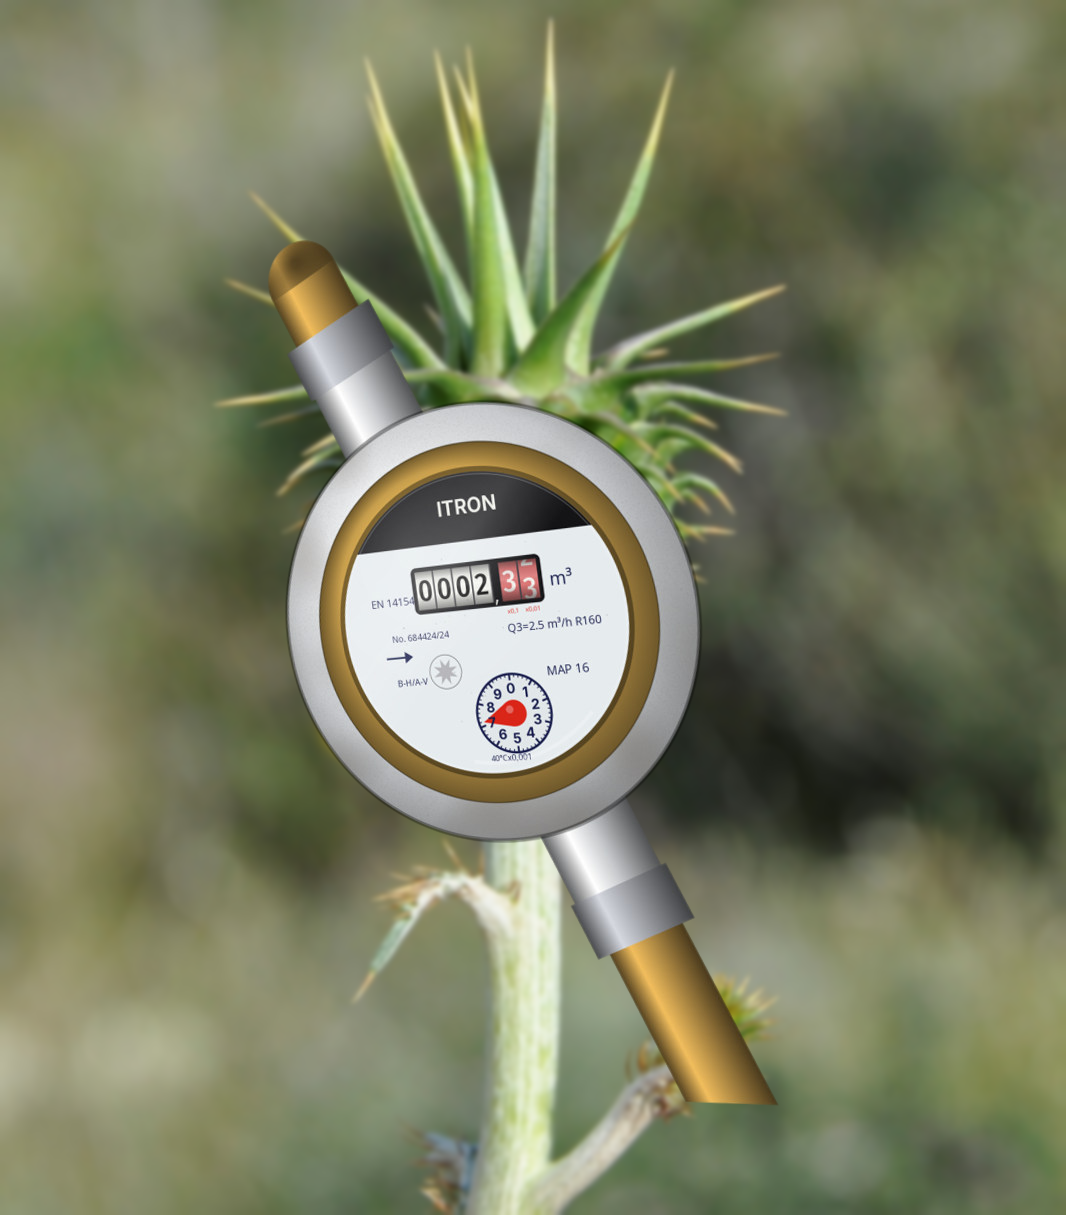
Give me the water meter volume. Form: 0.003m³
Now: 2.327m³
